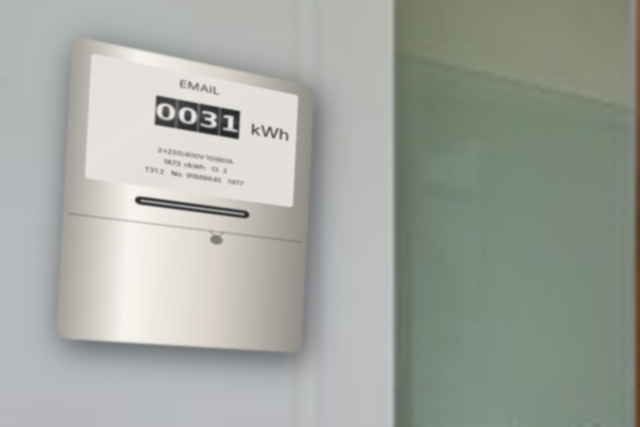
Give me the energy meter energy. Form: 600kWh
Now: 31kWh
